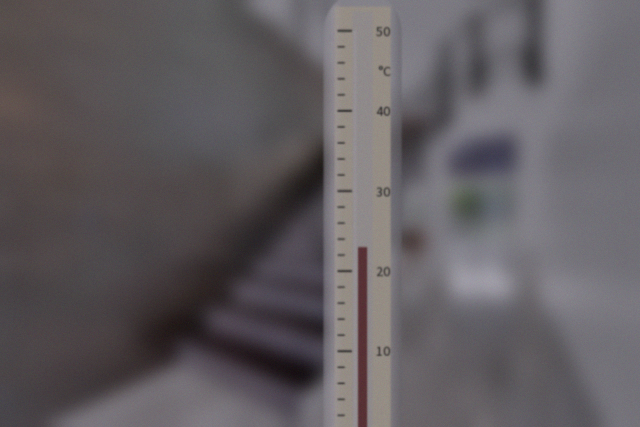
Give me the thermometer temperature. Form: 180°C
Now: 23°C
